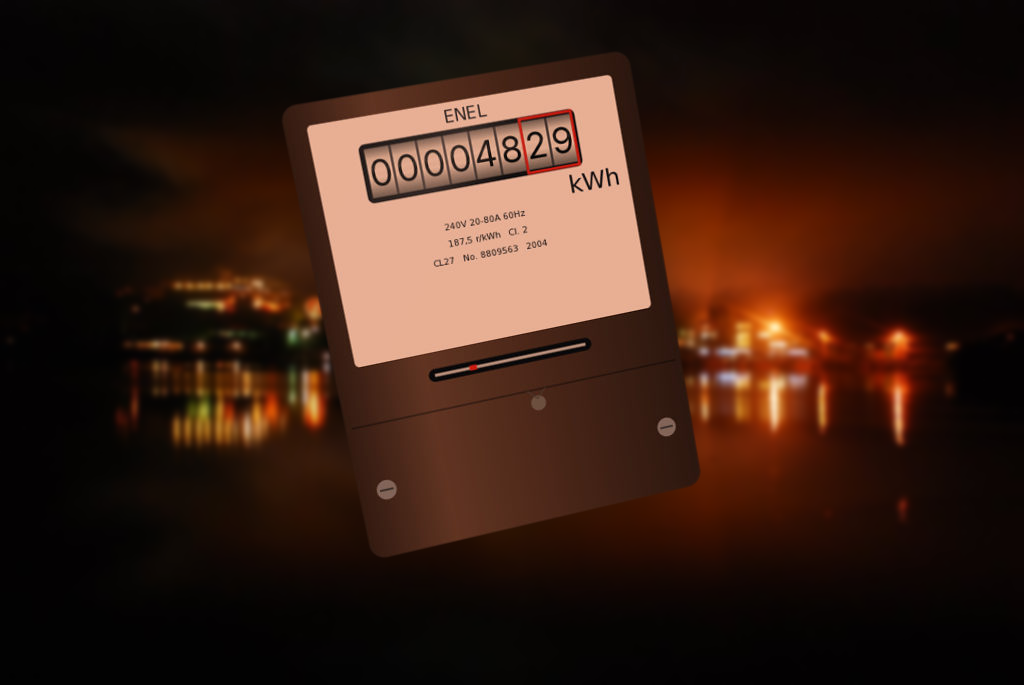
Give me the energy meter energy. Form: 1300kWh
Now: 48.29kWh
